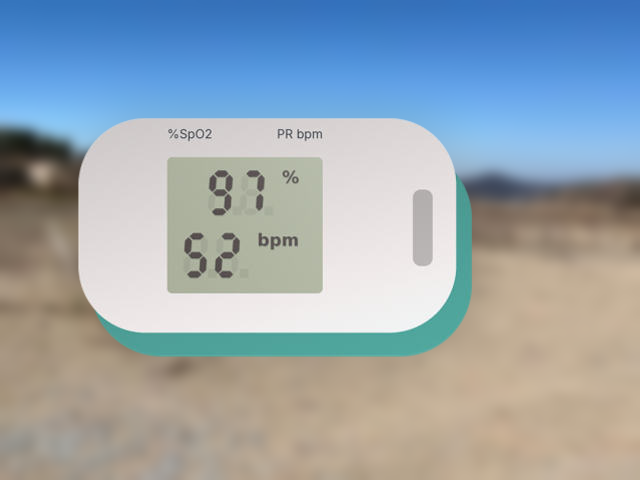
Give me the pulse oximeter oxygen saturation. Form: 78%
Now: 97%
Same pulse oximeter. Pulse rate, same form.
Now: 52bpm
